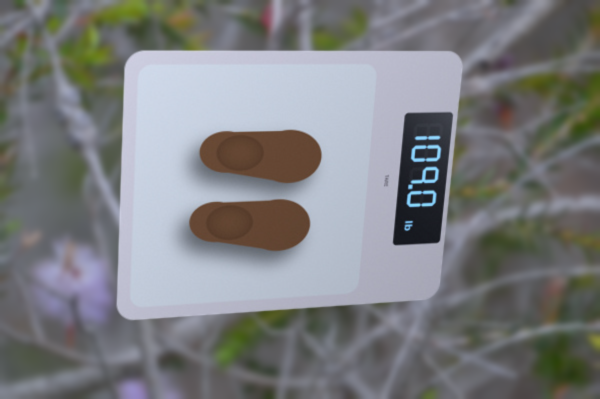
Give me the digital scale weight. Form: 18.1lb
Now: 109.0lb
